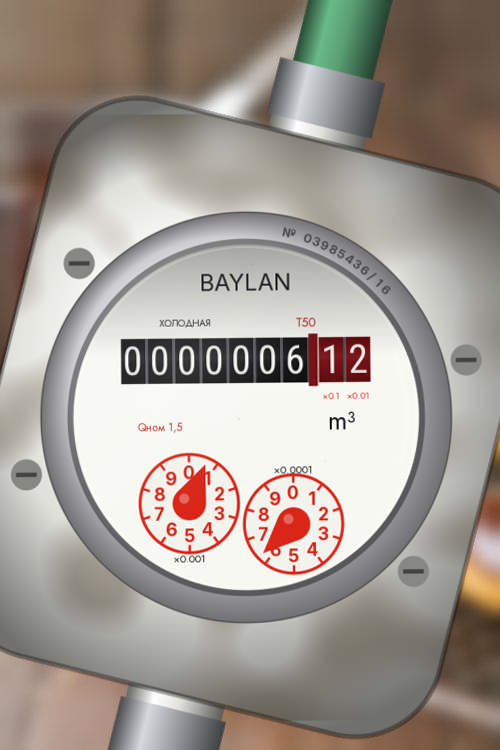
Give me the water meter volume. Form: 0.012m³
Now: 6.1206m³
